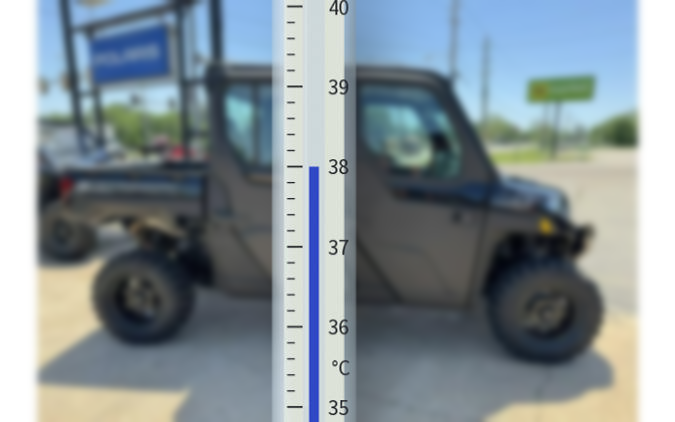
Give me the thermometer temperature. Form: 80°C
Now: 38°C
